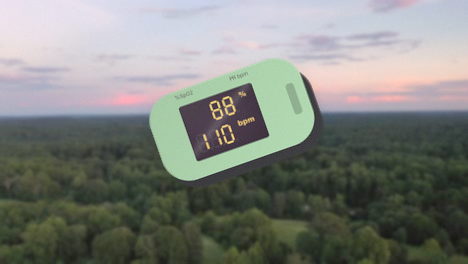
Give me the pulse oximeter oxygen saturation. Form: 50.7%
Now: 88%
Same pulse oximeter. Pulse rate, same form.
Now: 110bpm
